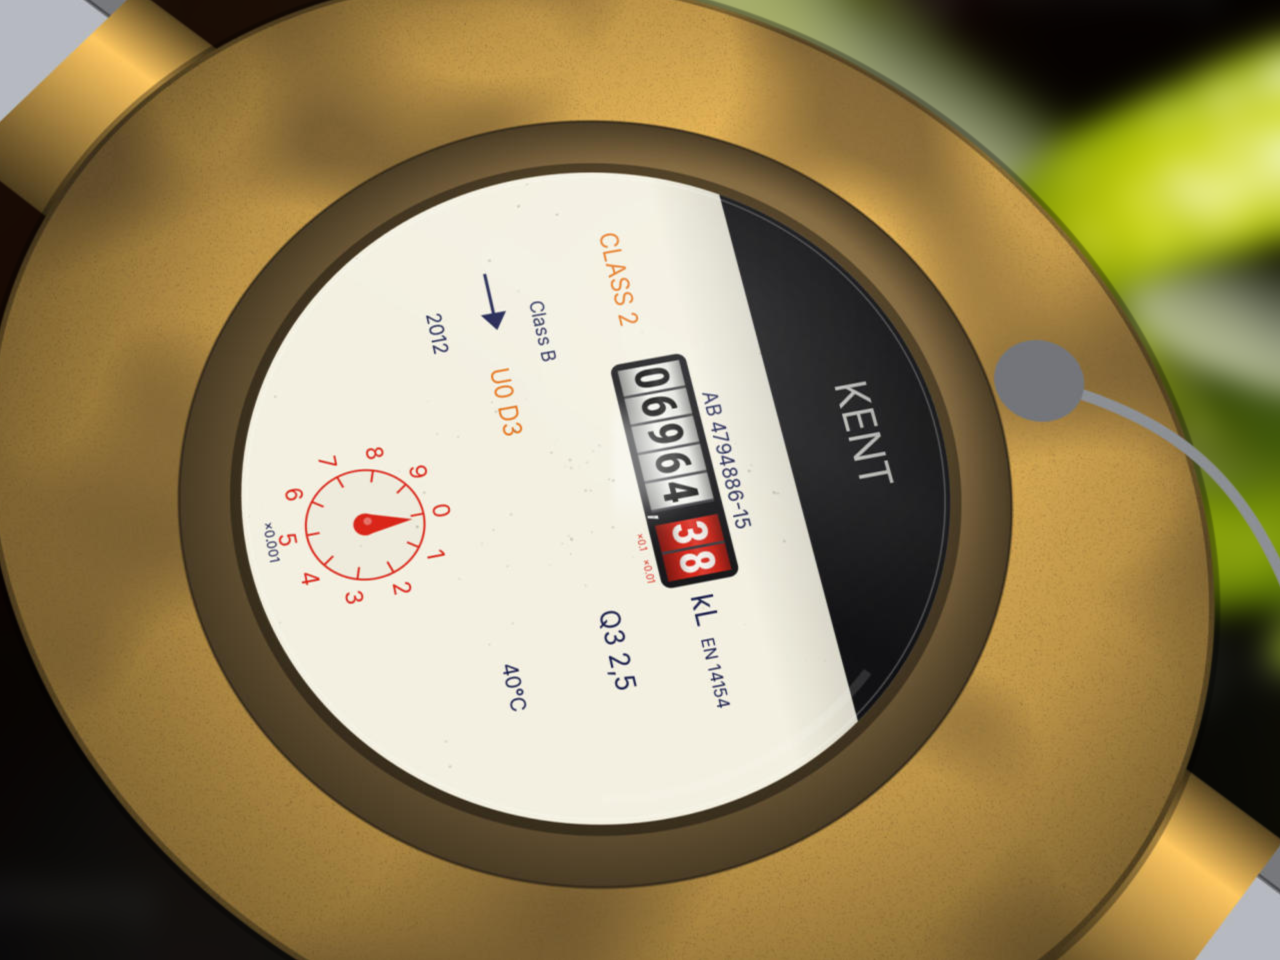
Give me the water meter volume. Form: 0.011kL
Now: 6964.380kL
